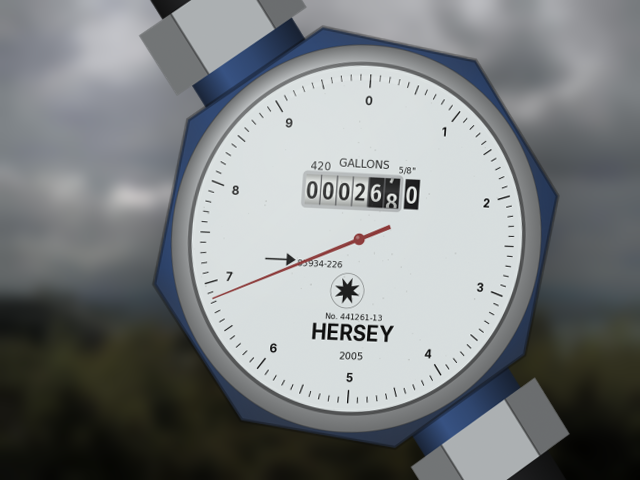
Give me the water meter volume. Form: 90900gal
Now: 2676.8gal
